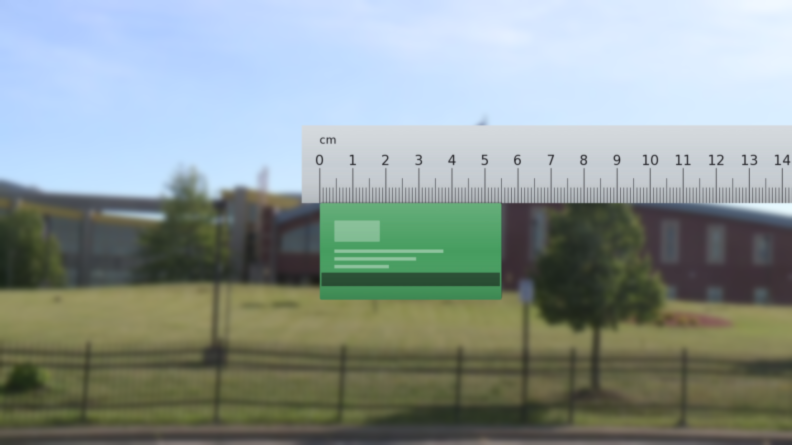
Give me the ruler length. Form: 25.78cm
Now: 5.5cm
